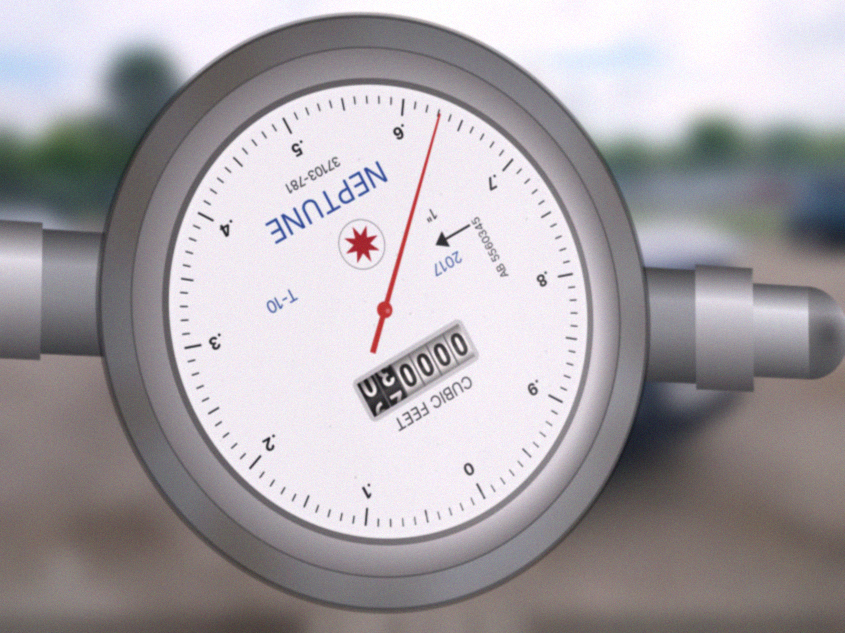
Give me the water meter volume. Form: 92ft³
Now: 29.63ft³
